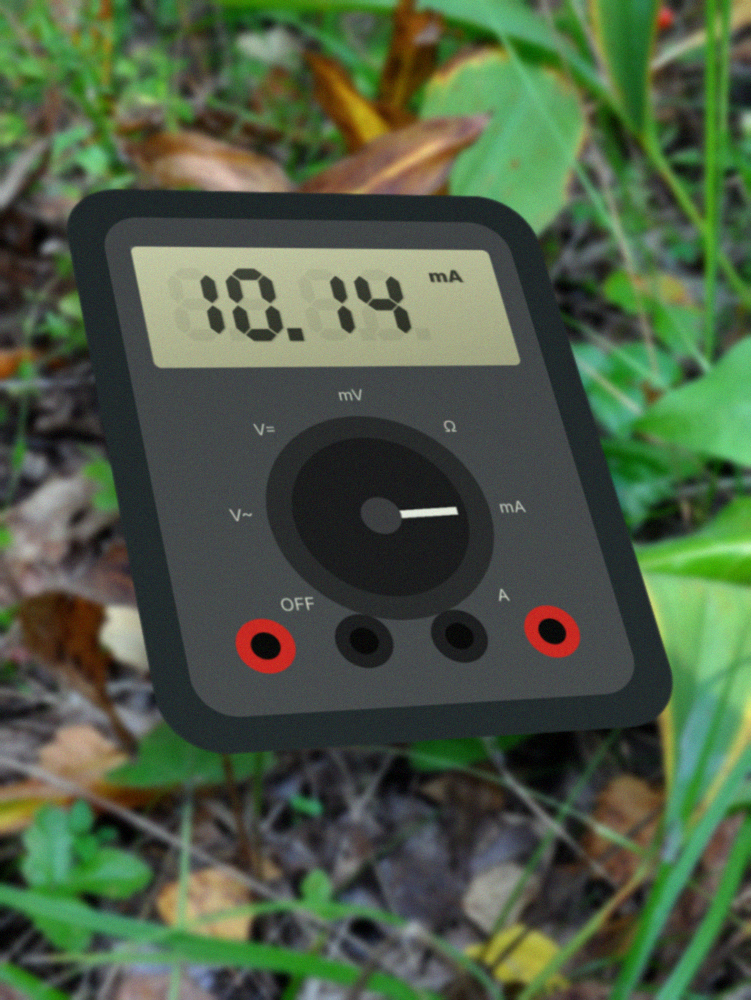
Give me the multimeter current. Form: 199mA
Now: 10.14mA
